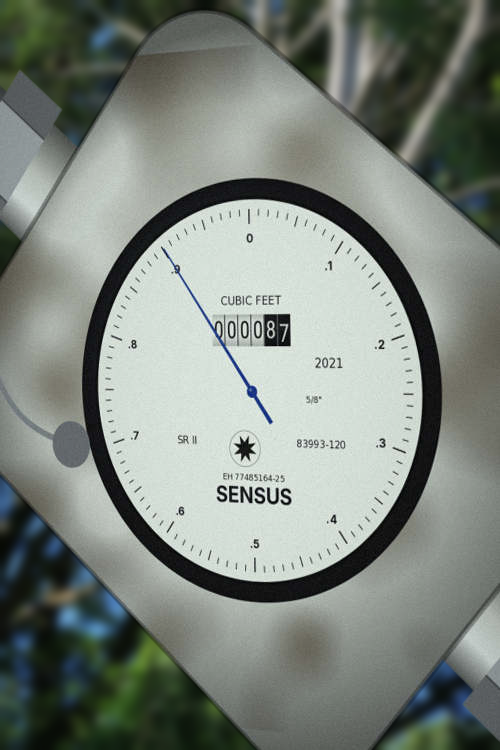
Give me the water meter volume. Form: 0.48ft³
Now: 86.90ft³
